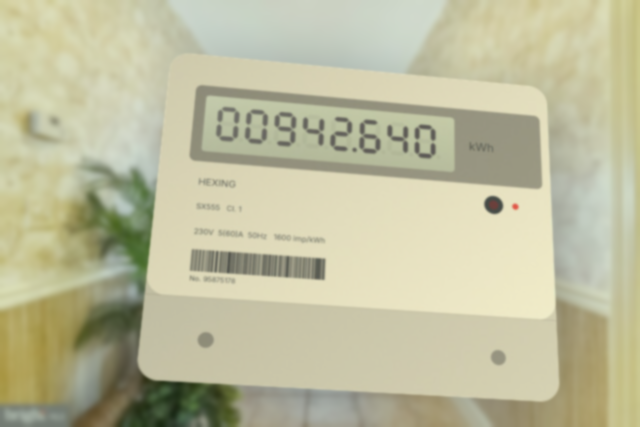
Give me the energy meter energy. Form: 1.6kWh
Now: 942.640kWh
